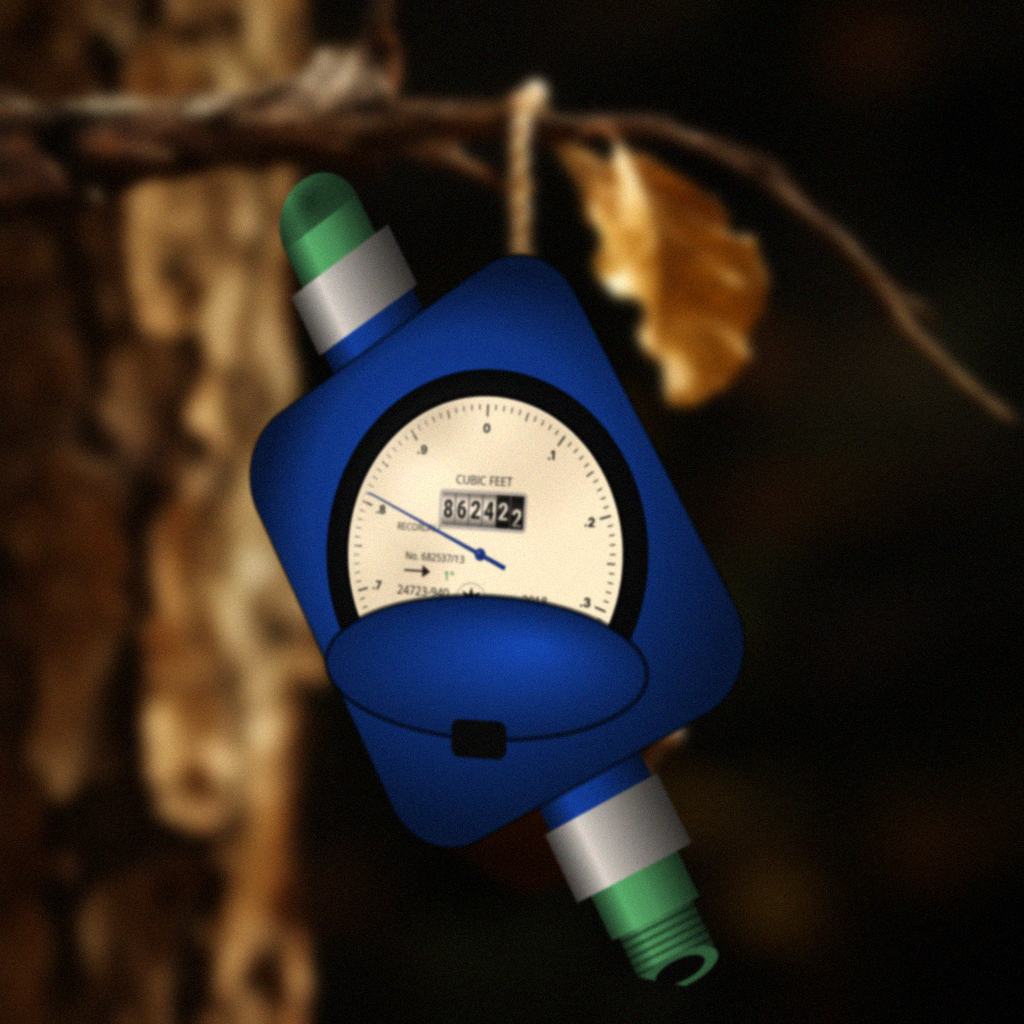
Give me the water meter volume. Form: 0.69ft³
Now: 862421.81ft³
